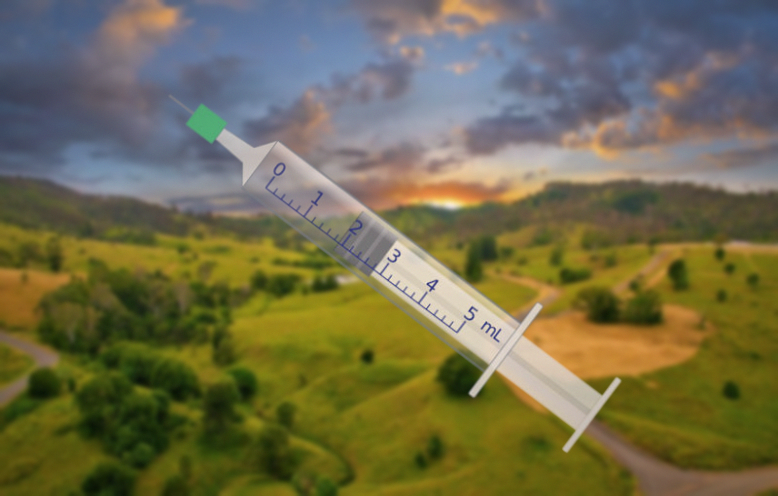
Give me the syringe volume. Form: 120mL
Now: 1.9mL
